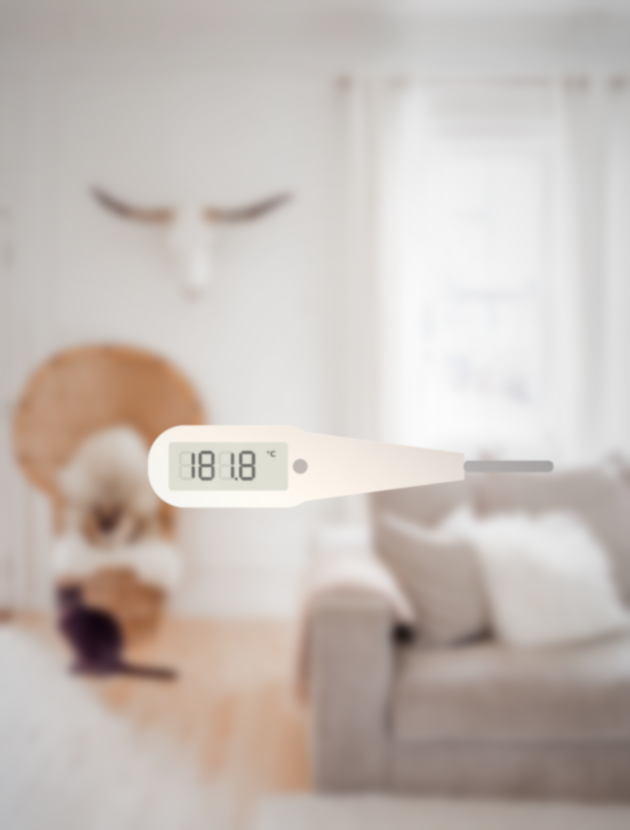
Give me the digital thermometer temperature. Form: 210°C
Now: 181.8°C
